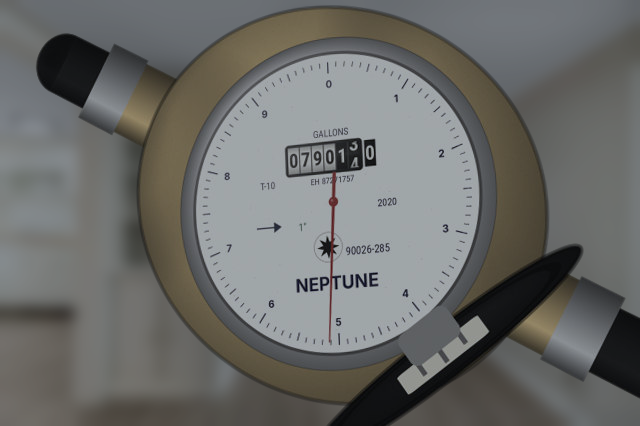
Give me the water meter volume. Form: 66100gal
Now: 790135.1gal
